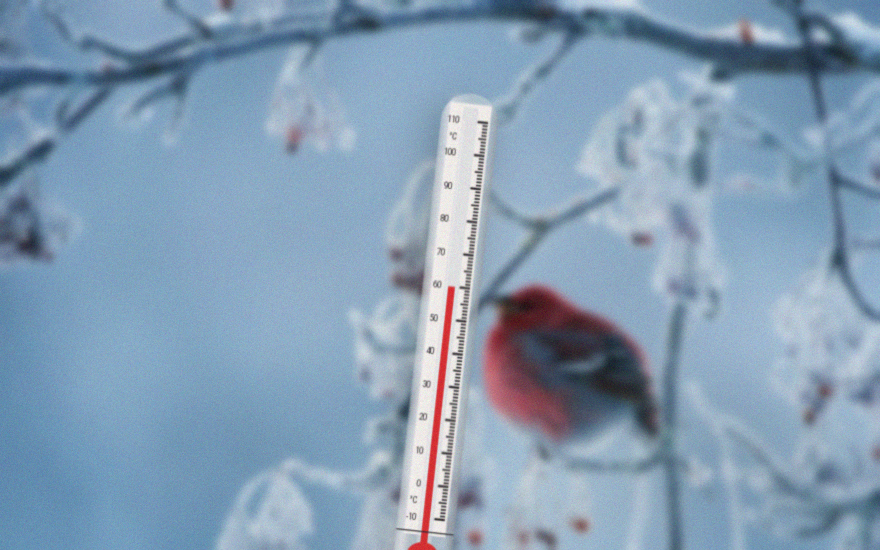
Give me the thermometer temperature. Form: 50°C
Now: 60°C
